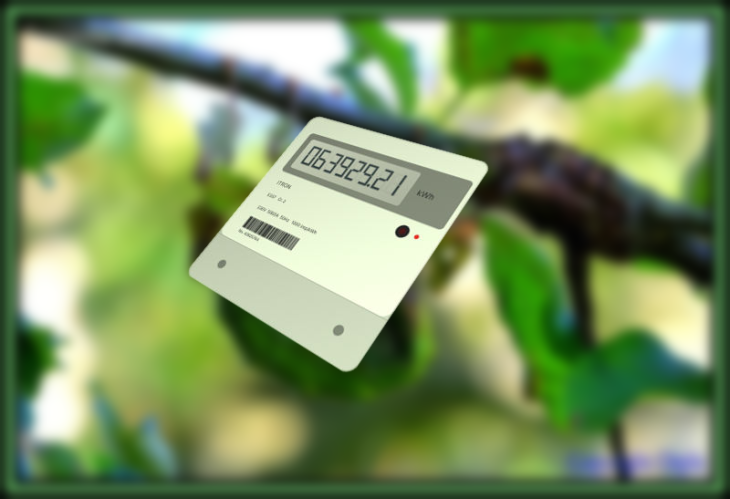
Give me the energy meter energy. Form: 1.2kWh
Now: 63929.21kWh
